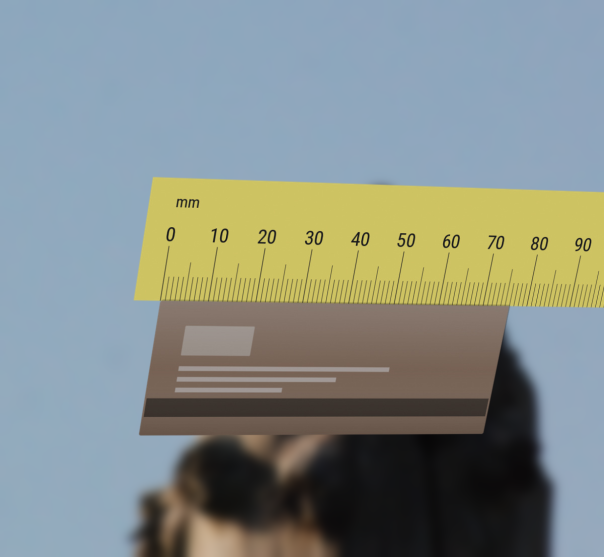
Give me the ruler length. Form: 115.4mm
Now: 76mm
